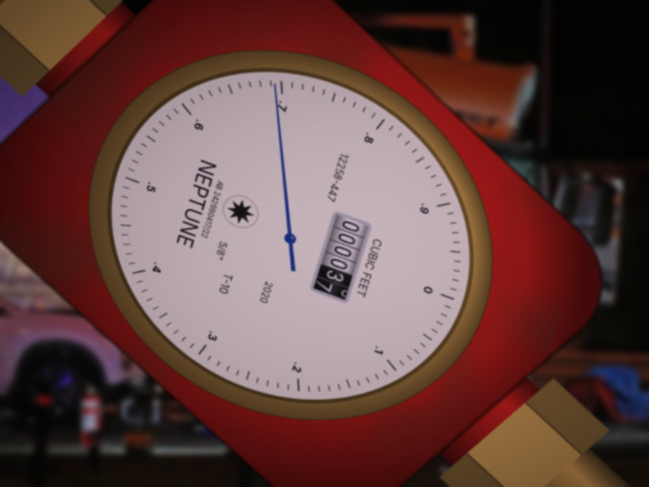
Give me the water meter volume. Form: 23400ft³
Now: 36.69ft³
